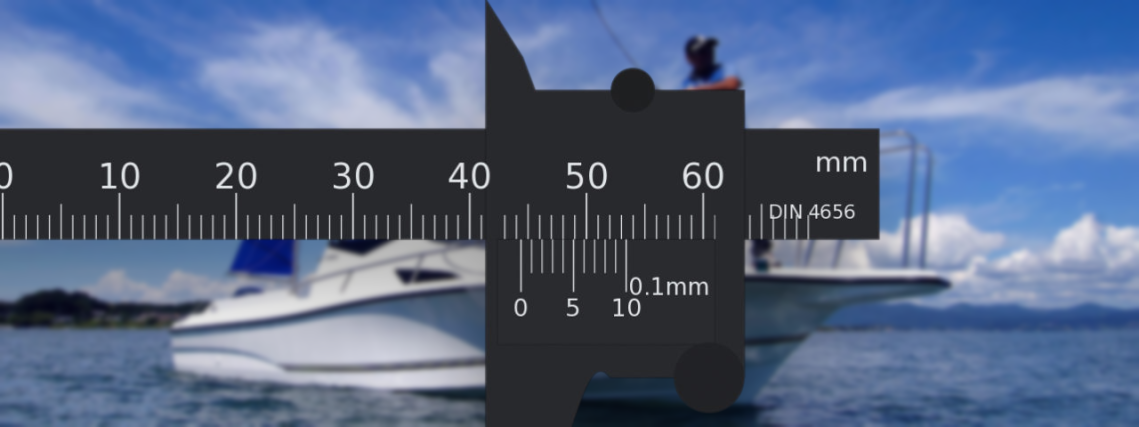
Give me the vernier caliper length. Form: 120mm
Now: 44.4mm
